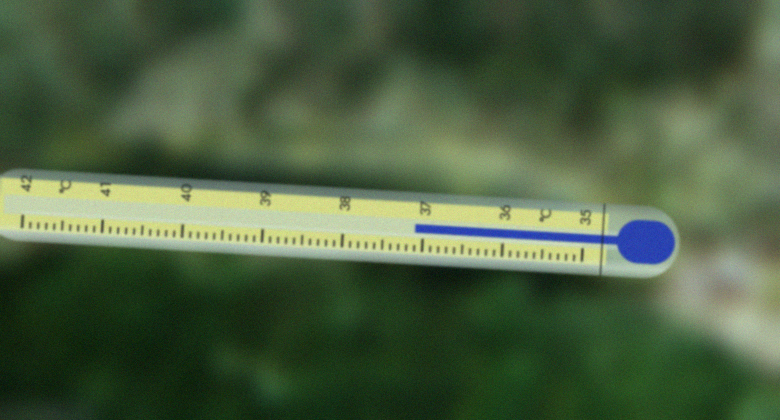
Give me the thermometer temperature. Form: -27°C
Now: 37.1°C
